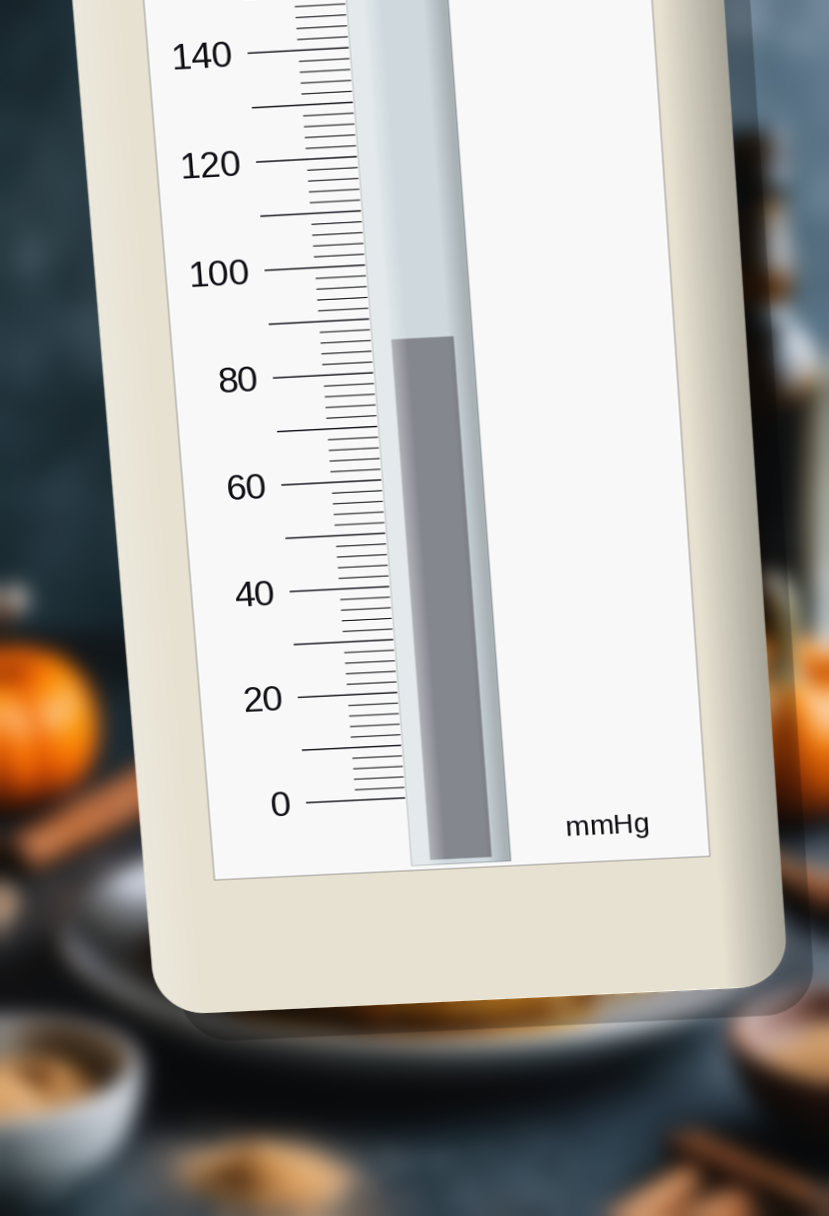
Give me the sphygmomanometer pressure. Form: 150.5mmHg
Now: 86mmHg
